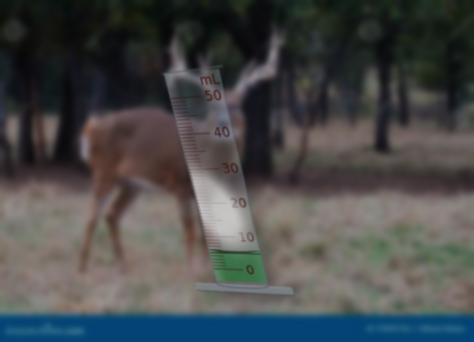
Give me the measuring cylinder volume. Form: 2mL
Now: 5mL
